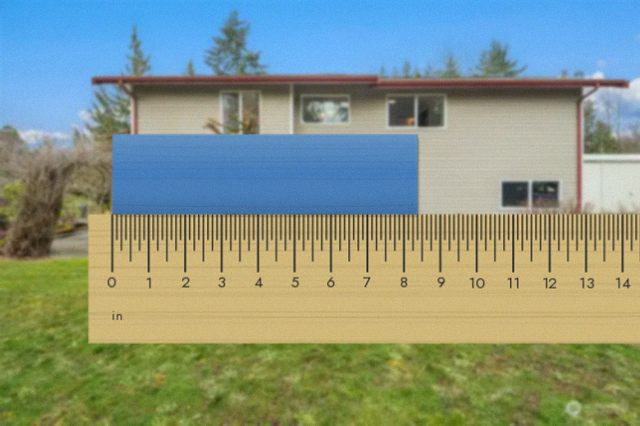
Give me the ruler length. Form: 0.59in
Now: 8.375in
